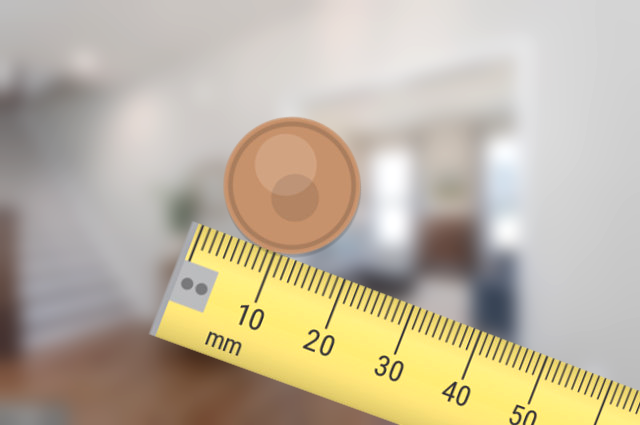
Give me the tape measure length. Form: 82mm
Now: 18mm
